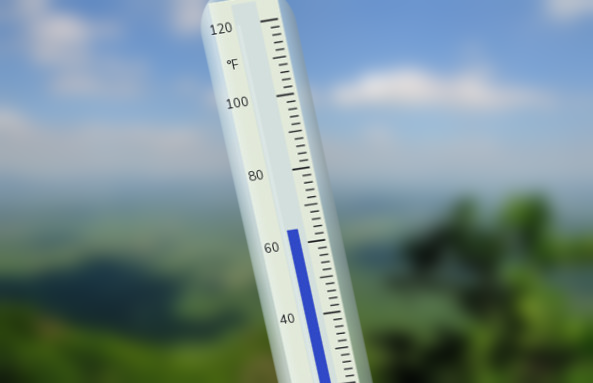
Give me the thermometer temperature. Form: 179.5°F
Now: 64°F
